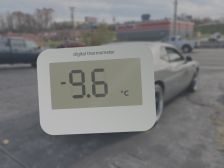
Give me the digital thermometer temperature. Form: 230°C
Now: -9.6°C
